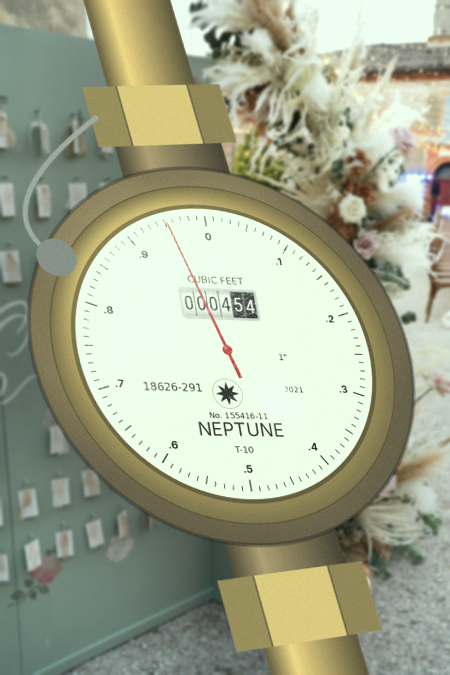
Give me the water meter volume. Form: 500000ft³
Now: 453.95ft³
